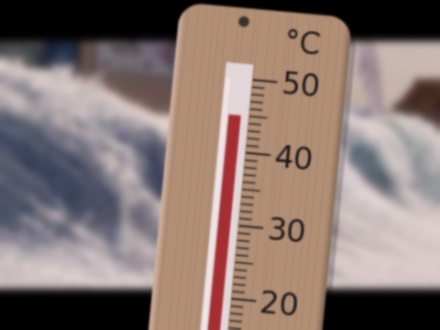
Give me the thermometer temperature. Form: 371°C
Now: 45°C
